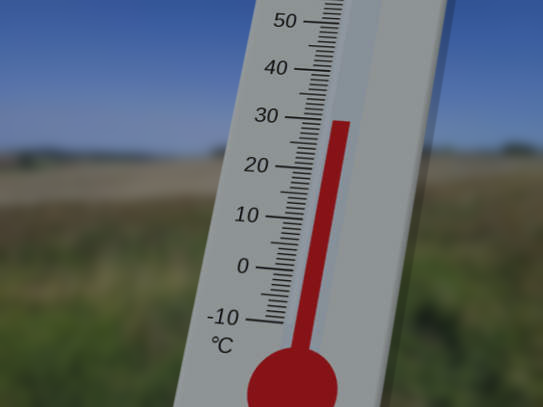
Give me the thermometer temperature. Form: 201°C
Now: 30°C
